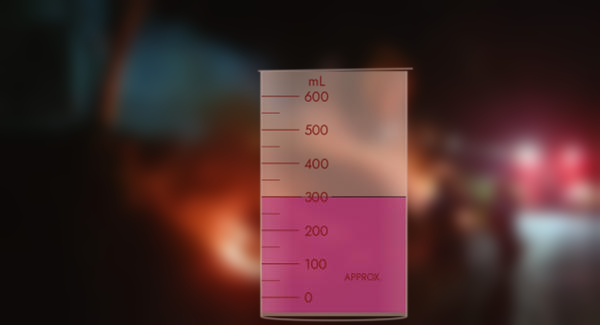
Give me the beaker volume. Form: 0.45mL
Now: 300mL
